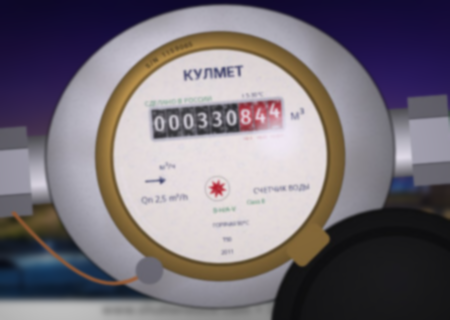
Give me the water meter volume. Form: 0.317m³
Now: 330.844m³
